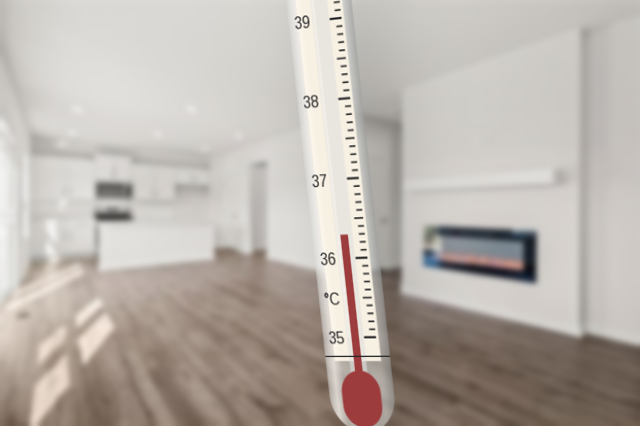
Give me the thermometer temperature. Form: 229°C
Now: 36.3°C
